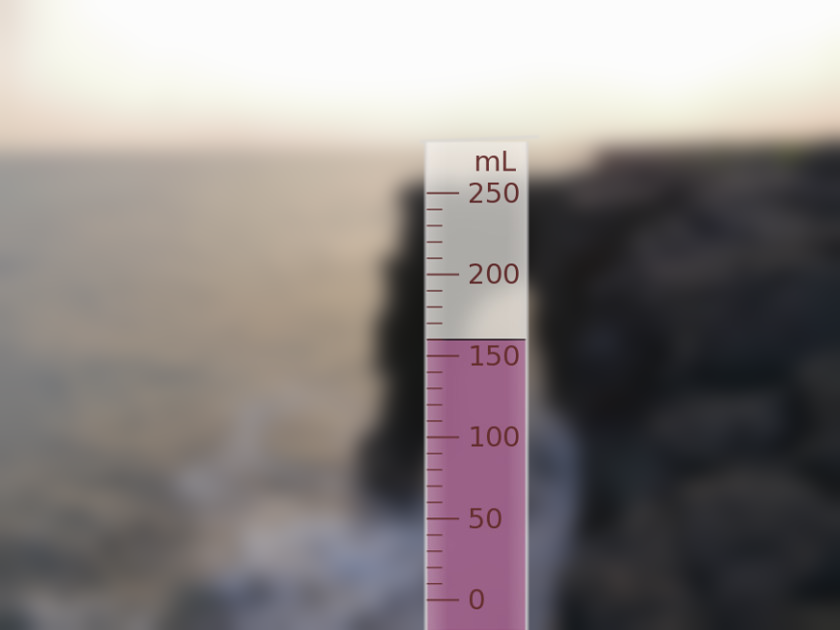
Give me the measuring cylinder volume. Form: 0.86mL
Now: 160mL
